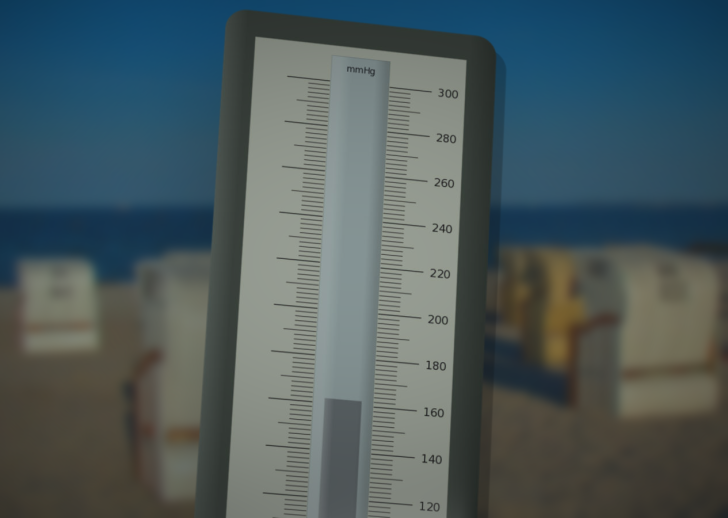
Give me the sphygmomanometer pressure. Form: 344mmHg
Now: 162mmHg
